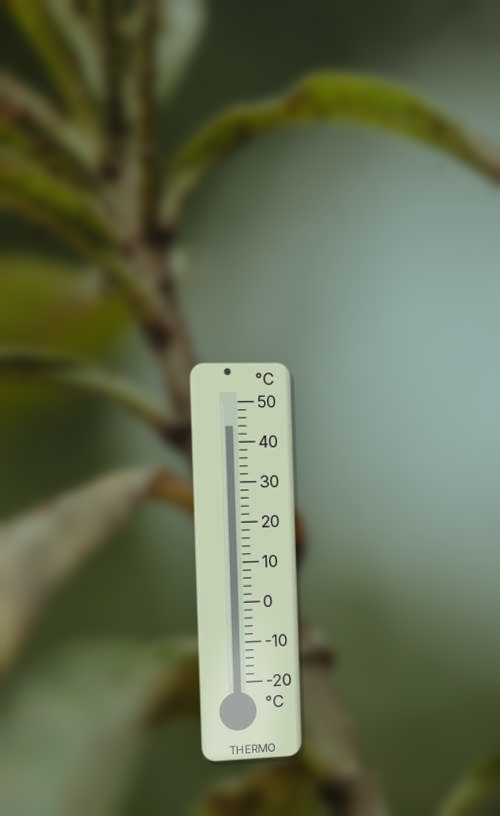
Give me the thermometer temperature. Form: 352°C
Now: 44°C
